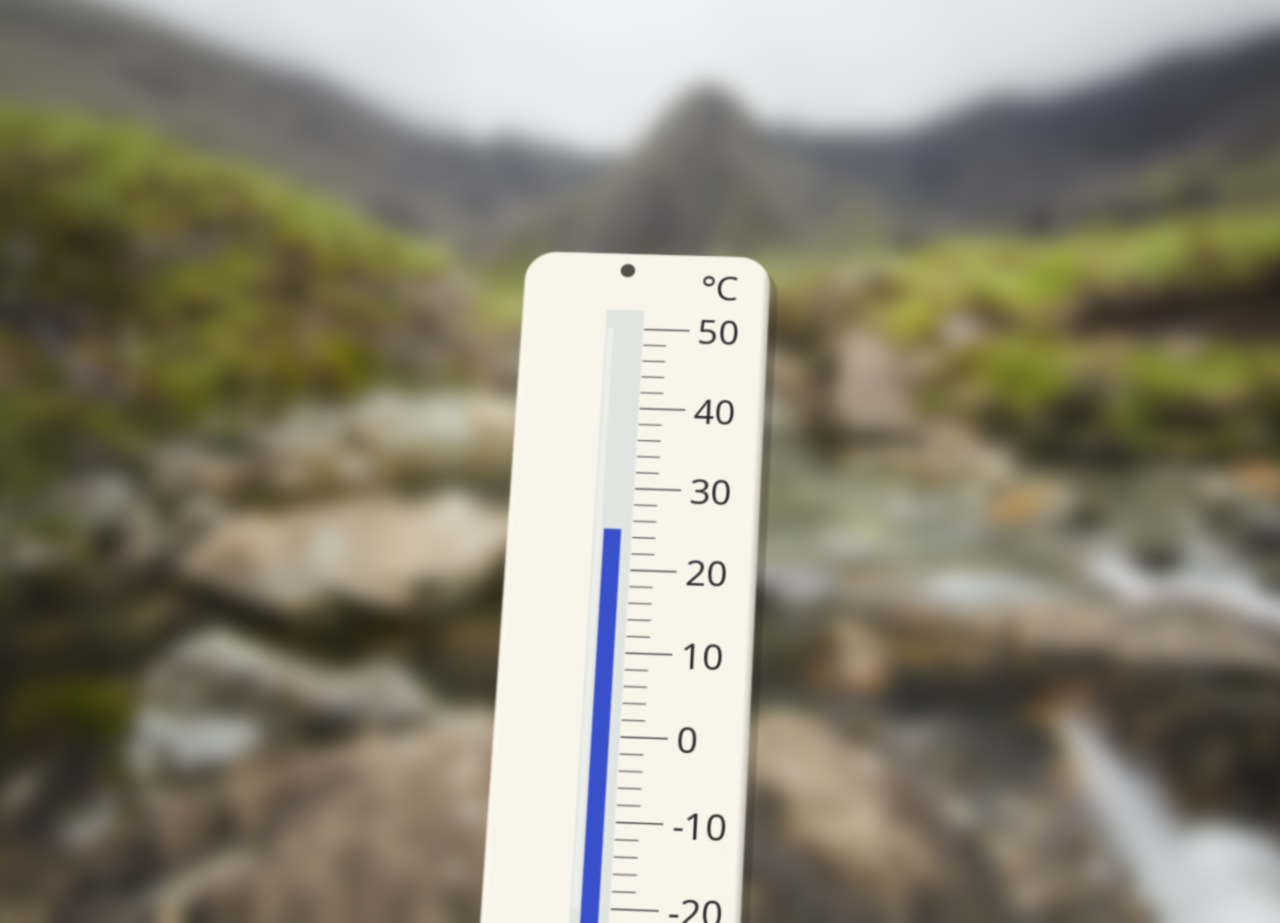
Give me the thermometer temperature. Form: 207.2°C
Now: 25°C
